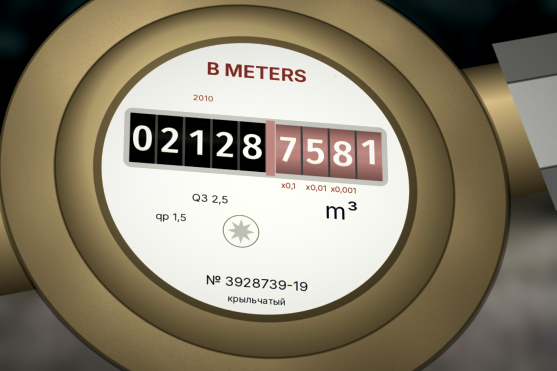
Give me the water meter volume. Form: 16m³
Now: 2128.7581m³
